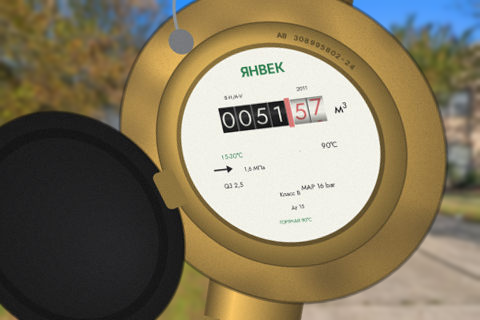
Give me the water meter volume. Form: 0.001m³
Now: 51.57m³
